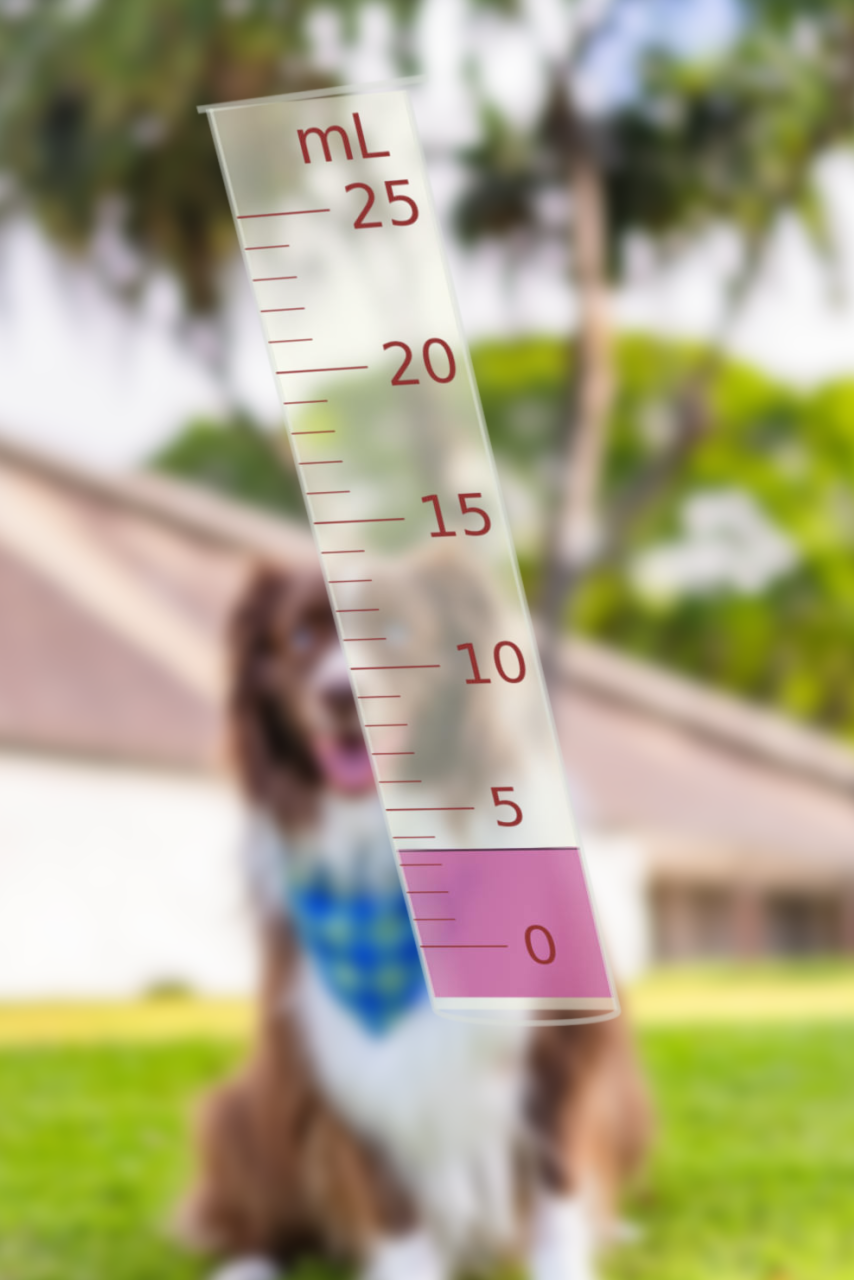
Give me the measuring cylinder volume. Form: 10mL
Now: 3.5mL
